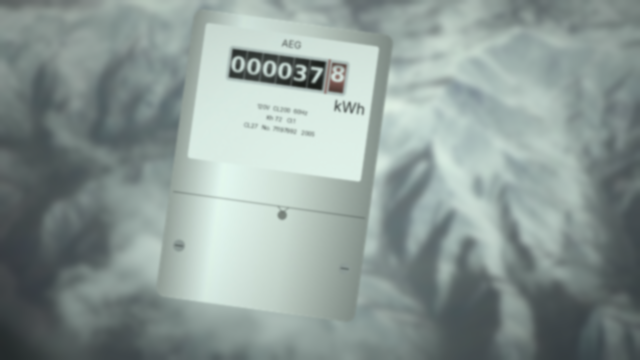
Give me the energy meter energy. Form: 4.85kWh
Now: 37.8kWh
